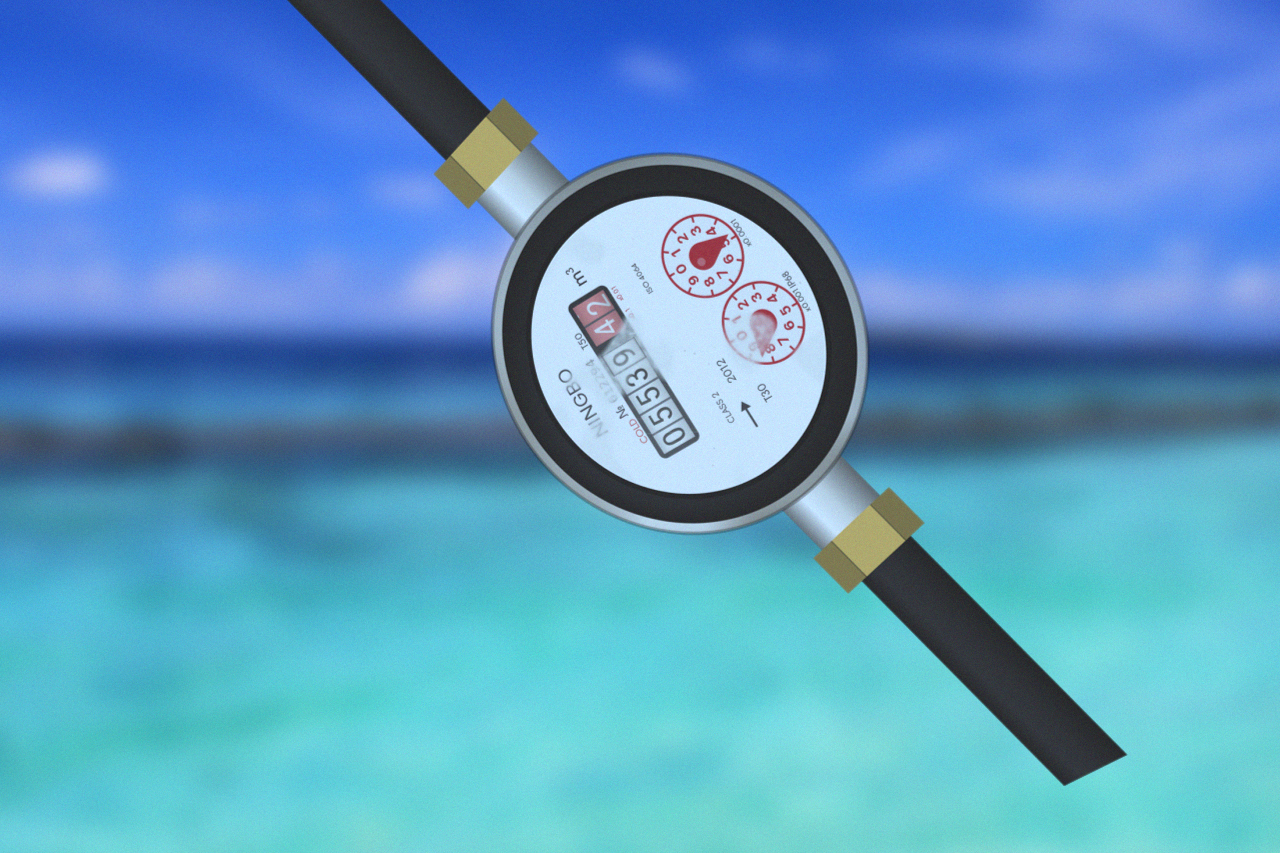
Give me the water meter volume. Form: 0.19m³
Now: 5539.4184m³
